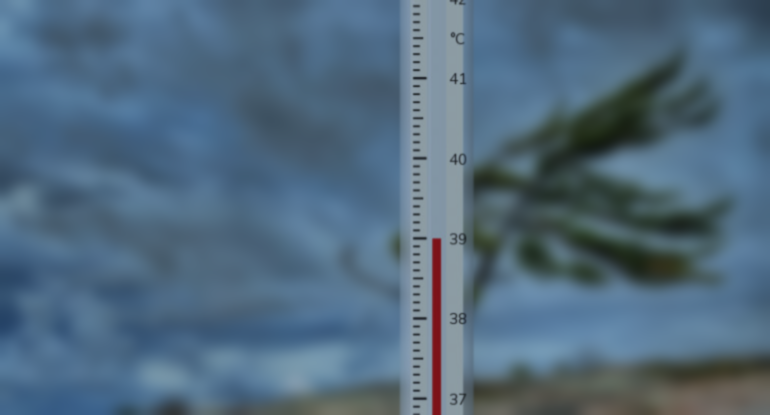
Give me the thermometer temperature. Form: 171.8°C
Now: 39°C
